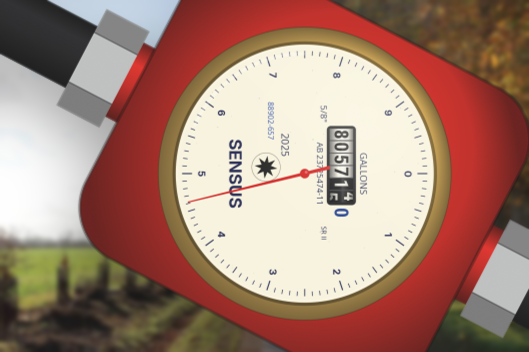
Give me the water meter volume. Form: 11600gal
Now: 8057144.6gal
